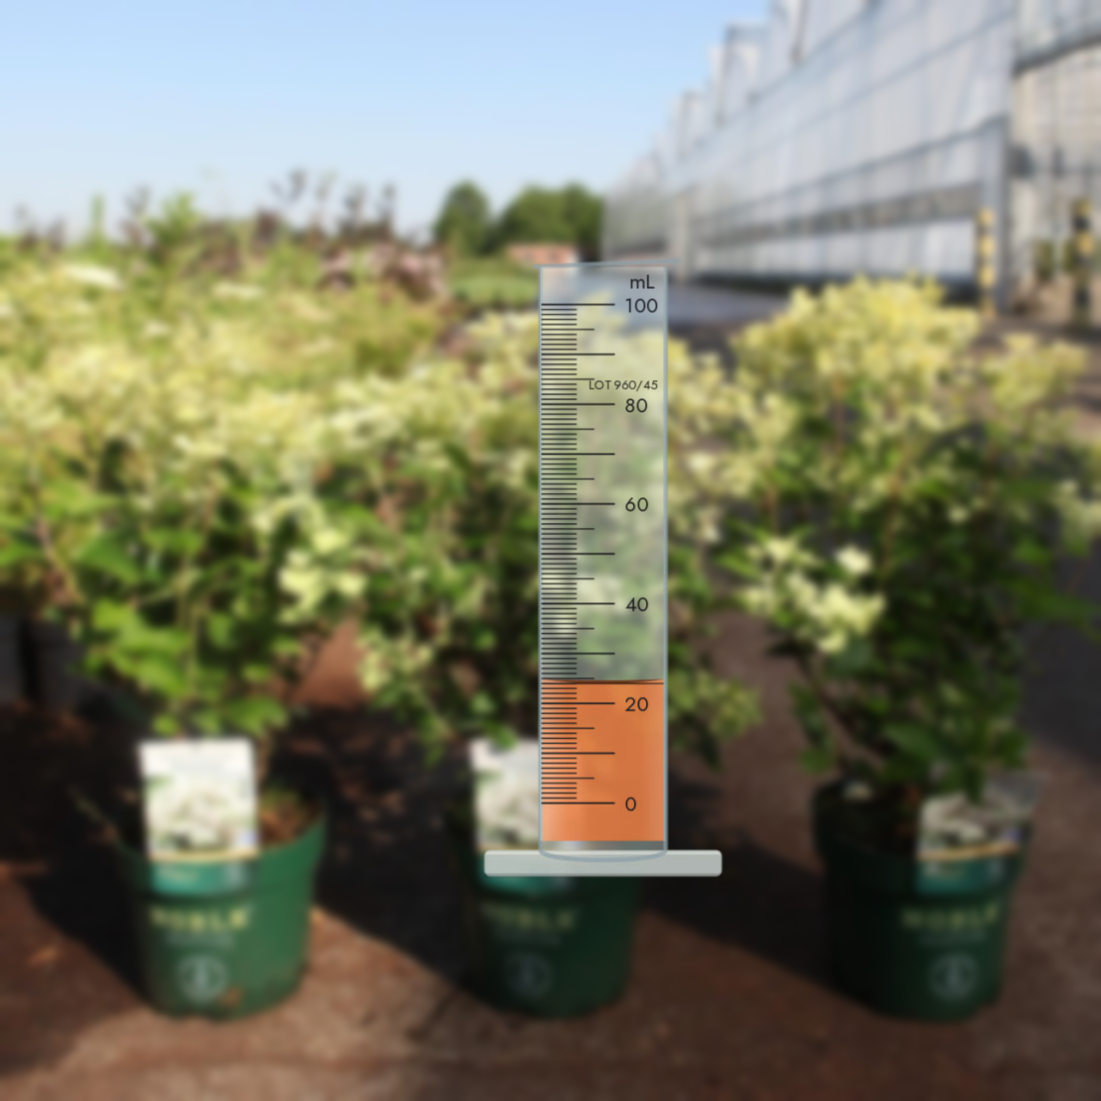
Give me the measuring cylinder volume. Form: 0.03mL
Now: 24mL
